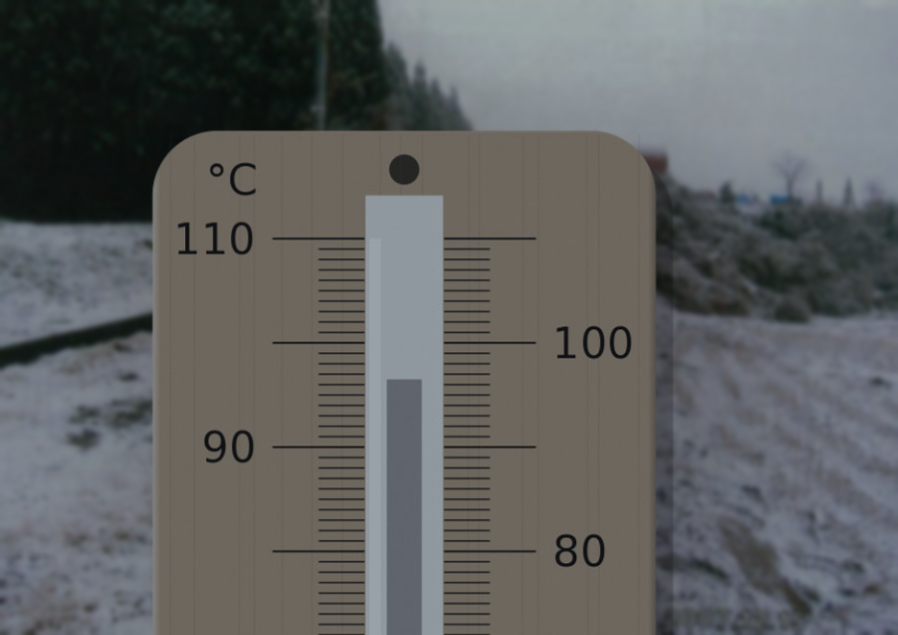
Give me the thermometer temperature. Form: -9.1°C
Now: 96.5°C
